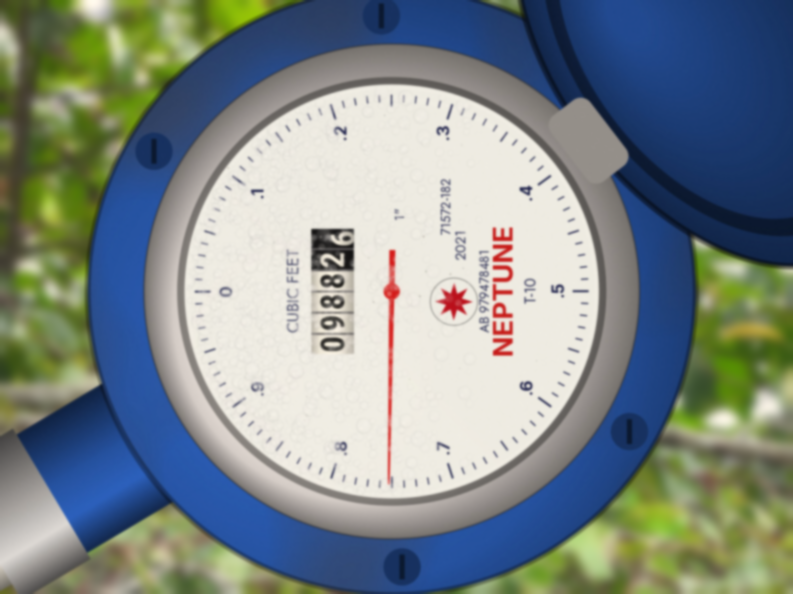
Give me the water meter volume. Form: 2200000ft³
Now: 98825.75ft³
